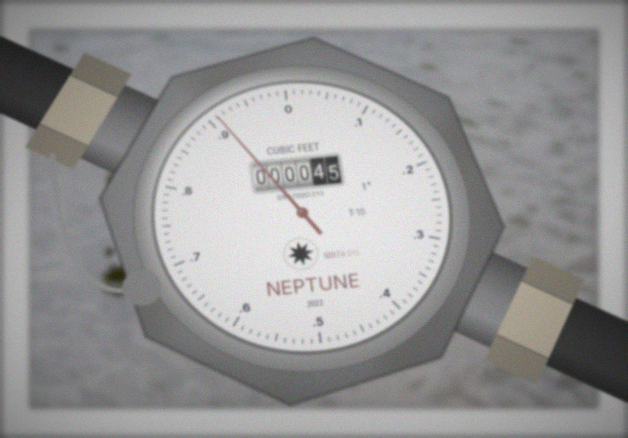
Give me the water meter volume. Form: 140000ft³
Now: 44.91ft³
